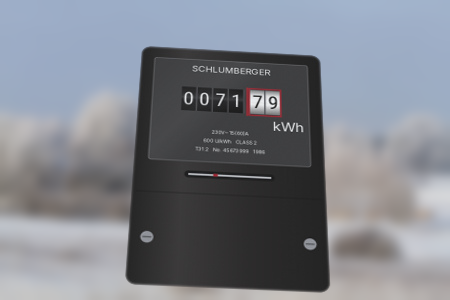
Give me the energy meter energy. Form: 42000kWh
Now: 71.79kWh
